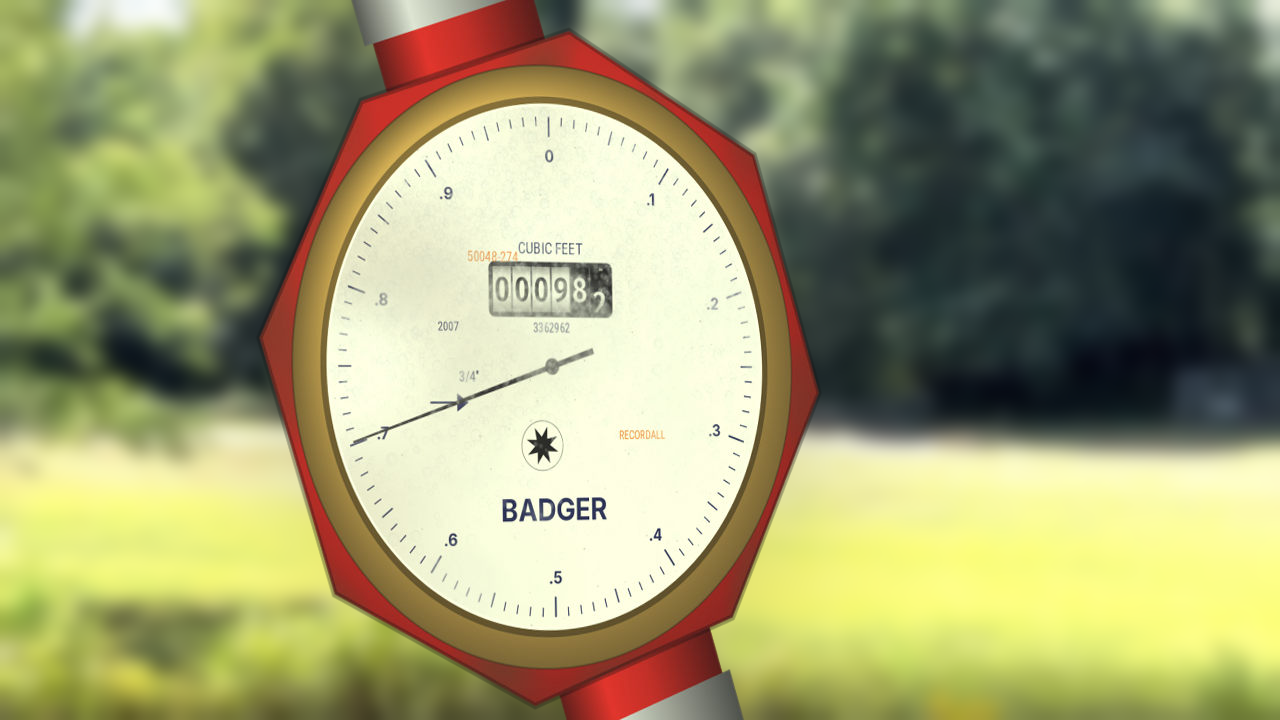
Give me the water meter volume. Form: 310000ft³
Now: 981.70ft³
